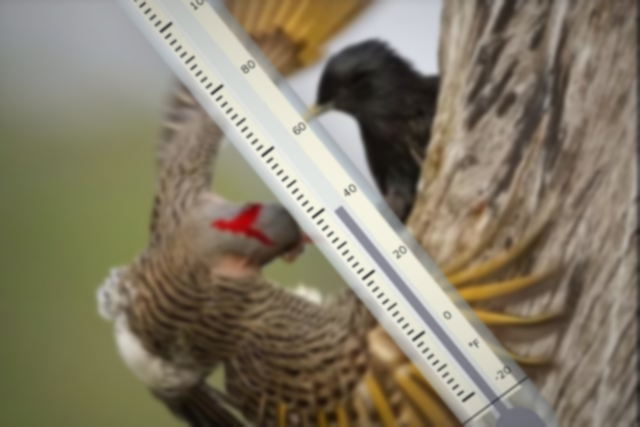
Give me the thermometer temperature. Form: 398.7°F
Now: 38°F
